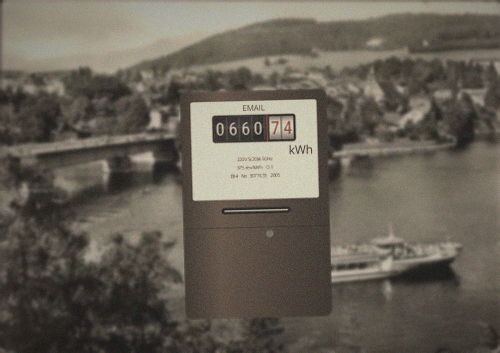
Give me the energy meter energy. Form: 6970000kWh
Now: 660.74kWh
